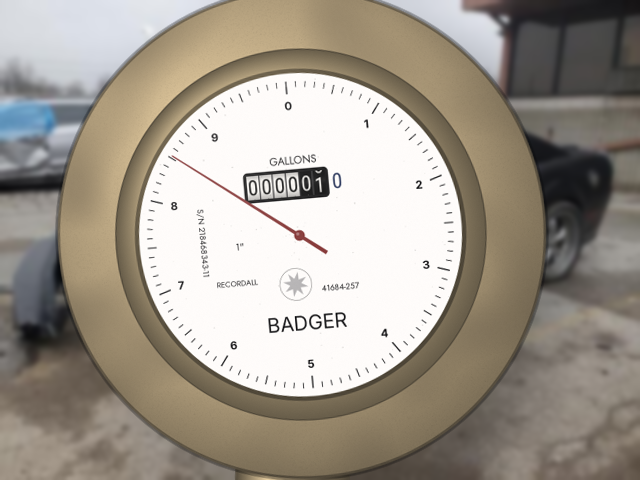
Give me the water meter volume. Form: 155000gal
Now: 8.5gal
